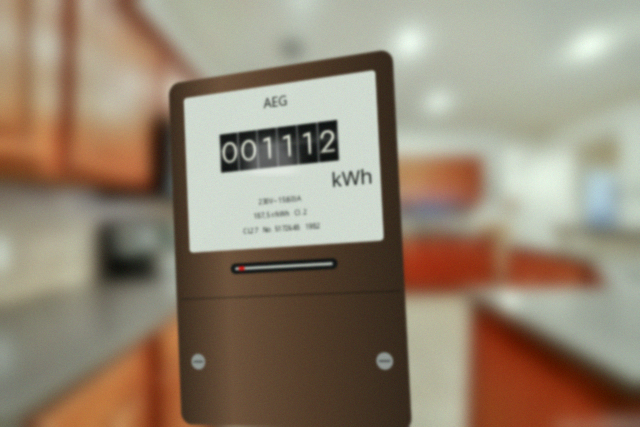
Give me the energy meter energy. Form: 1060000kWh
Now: 1112kWh
